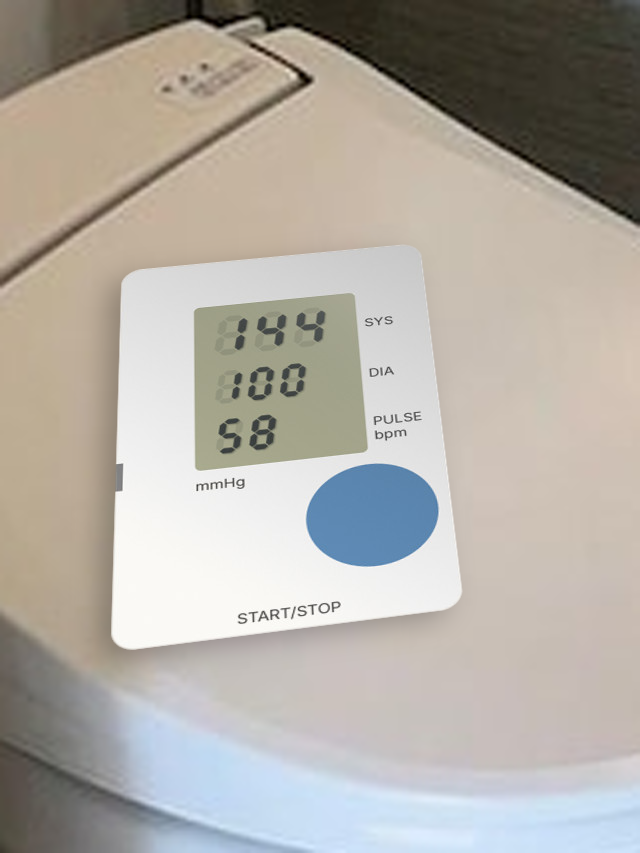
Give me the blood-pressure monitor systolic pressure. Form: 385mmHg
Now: 144mmHg
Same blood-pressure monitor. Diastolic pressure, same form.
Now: 100mmHg
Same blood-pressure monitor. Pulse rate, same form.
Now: 58bpm
